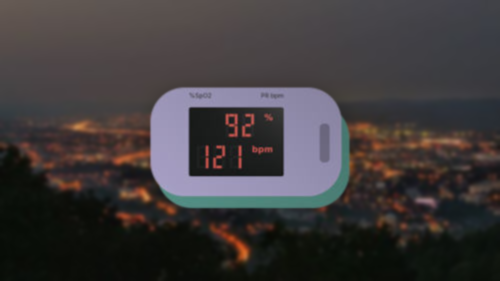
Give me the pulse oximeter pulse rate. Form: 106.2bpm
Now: 121bpm
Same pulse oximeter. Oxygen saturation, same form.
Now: 92%
